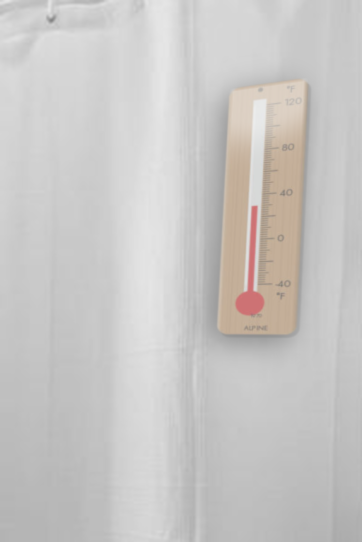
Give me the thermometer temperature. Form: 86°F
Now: 30°F
